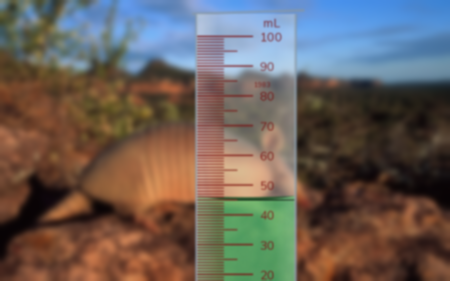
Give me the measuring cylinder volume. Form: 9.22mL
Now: 45mL
